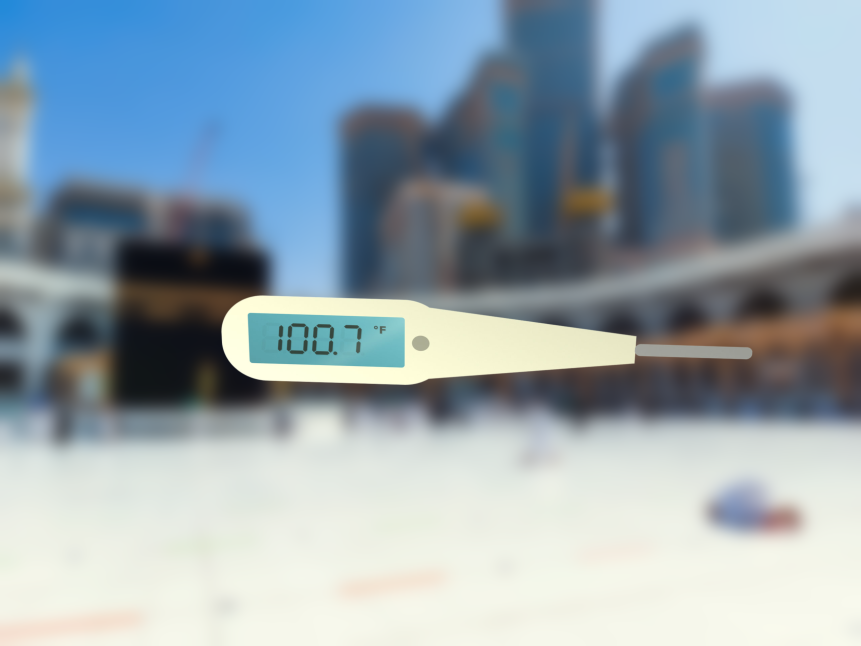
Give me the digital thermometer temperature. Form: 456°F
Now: 100.7°F
